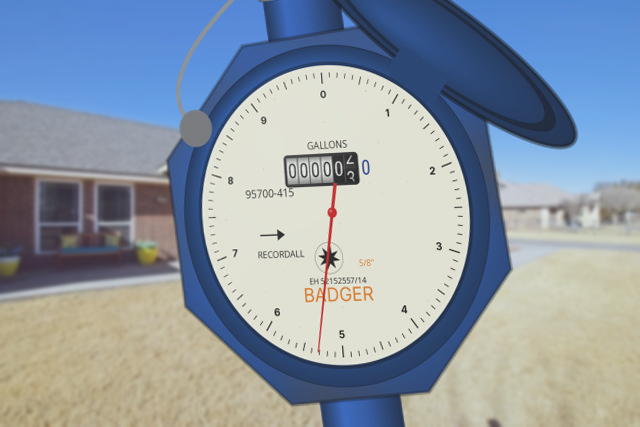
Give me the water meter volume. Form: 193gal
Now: 25.3gal
